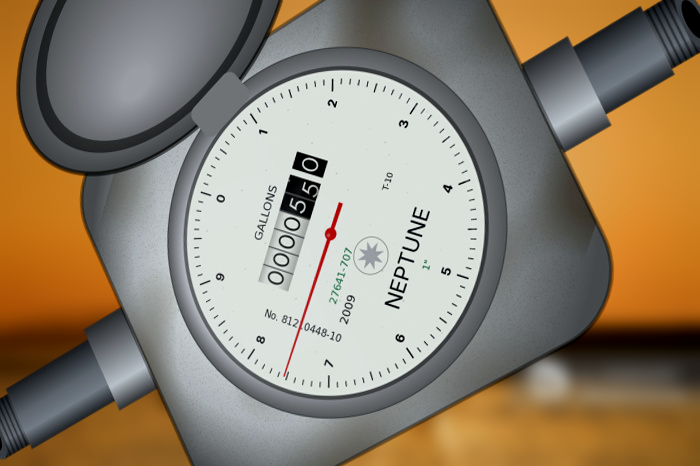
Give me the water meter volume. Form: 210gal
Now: 547.5gal
